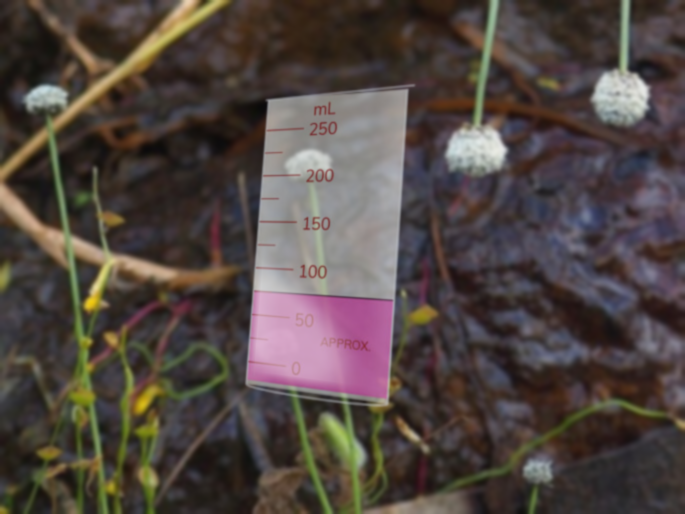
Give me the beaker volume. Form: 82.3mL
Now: 75mL
